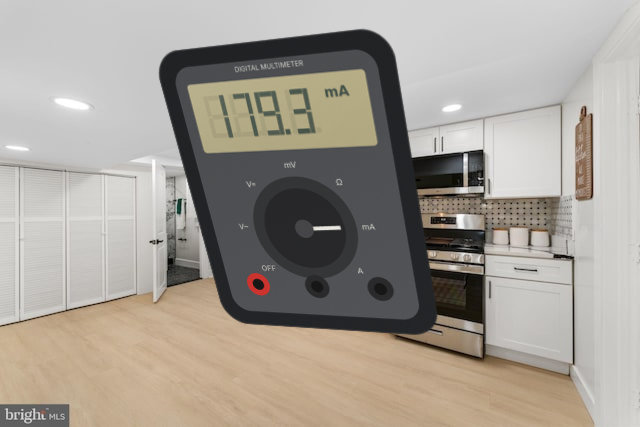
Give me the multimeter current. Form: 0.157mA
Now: 179.3mA
